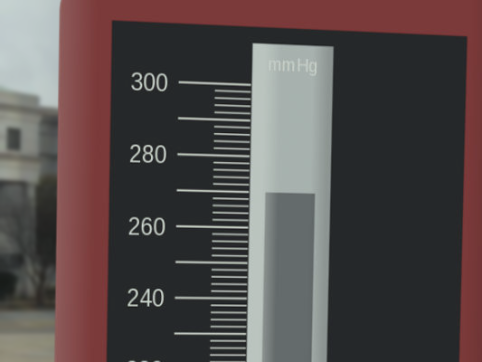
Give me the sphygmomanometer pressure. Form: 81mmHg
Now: 270mmHg
